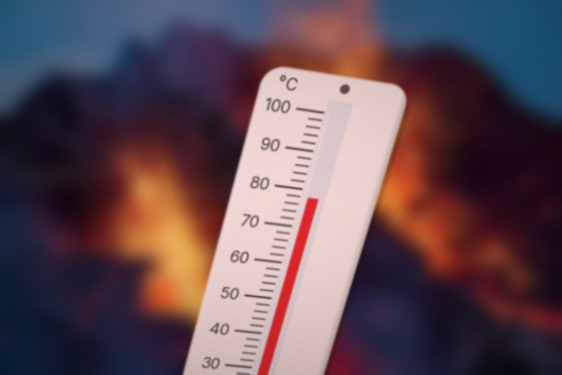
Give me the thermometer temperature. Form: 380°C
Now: 78°C
